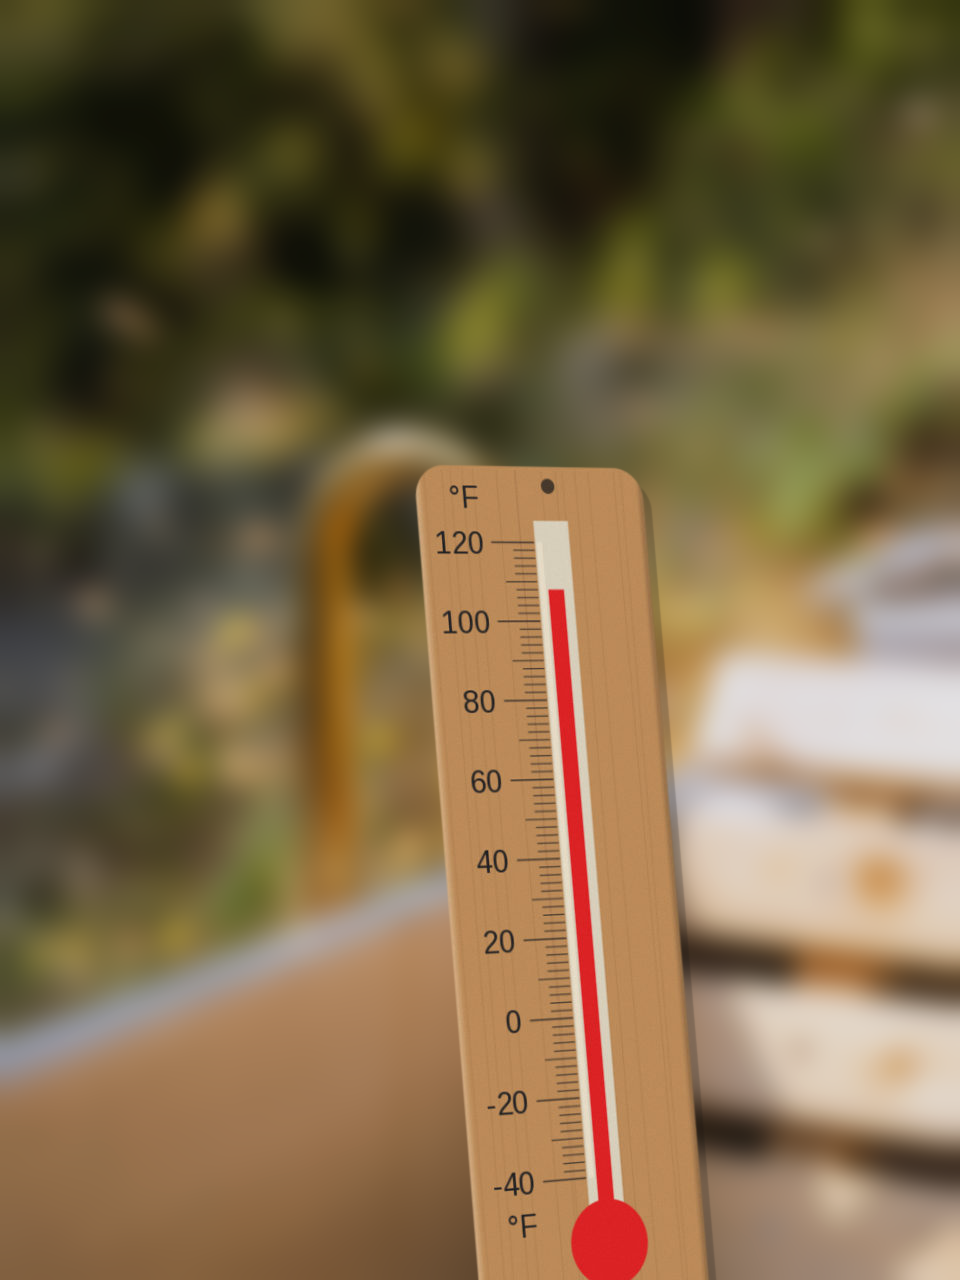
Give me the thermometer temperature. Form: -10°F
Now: 108°F
